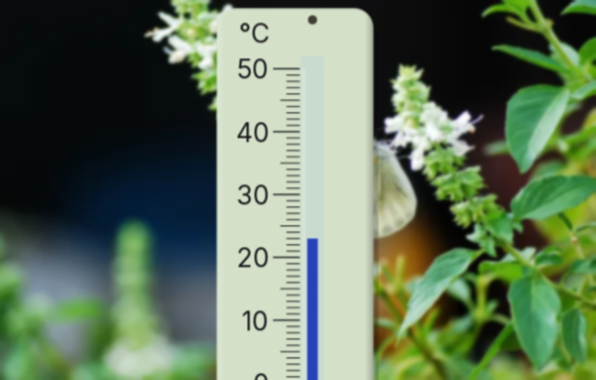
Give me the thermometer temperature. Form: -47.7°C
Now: 23°C
